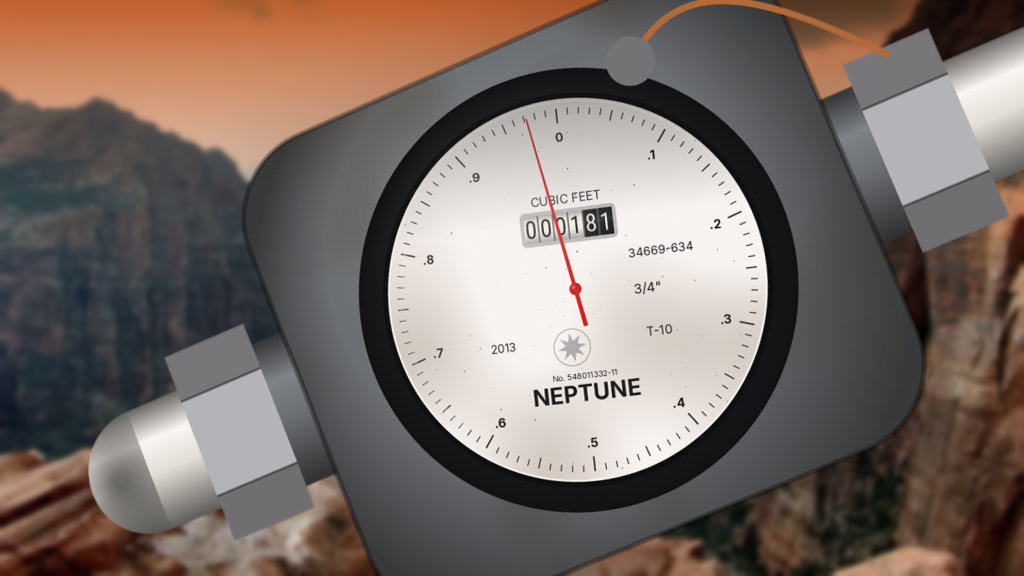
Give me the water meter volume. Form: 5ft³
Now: 180.97ft³
